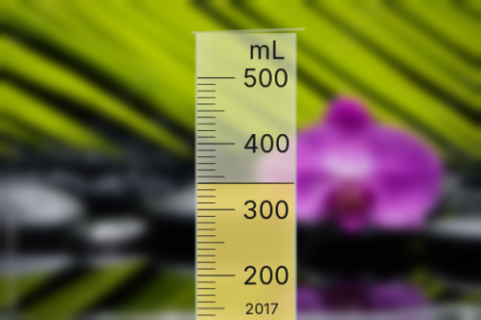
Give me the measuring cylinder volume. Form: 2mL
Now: 340mL
